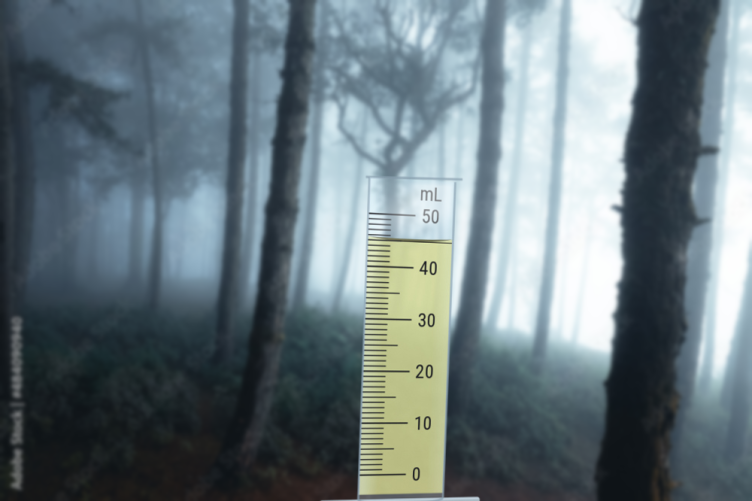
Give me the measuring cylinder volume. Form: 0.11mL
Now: 45mL
